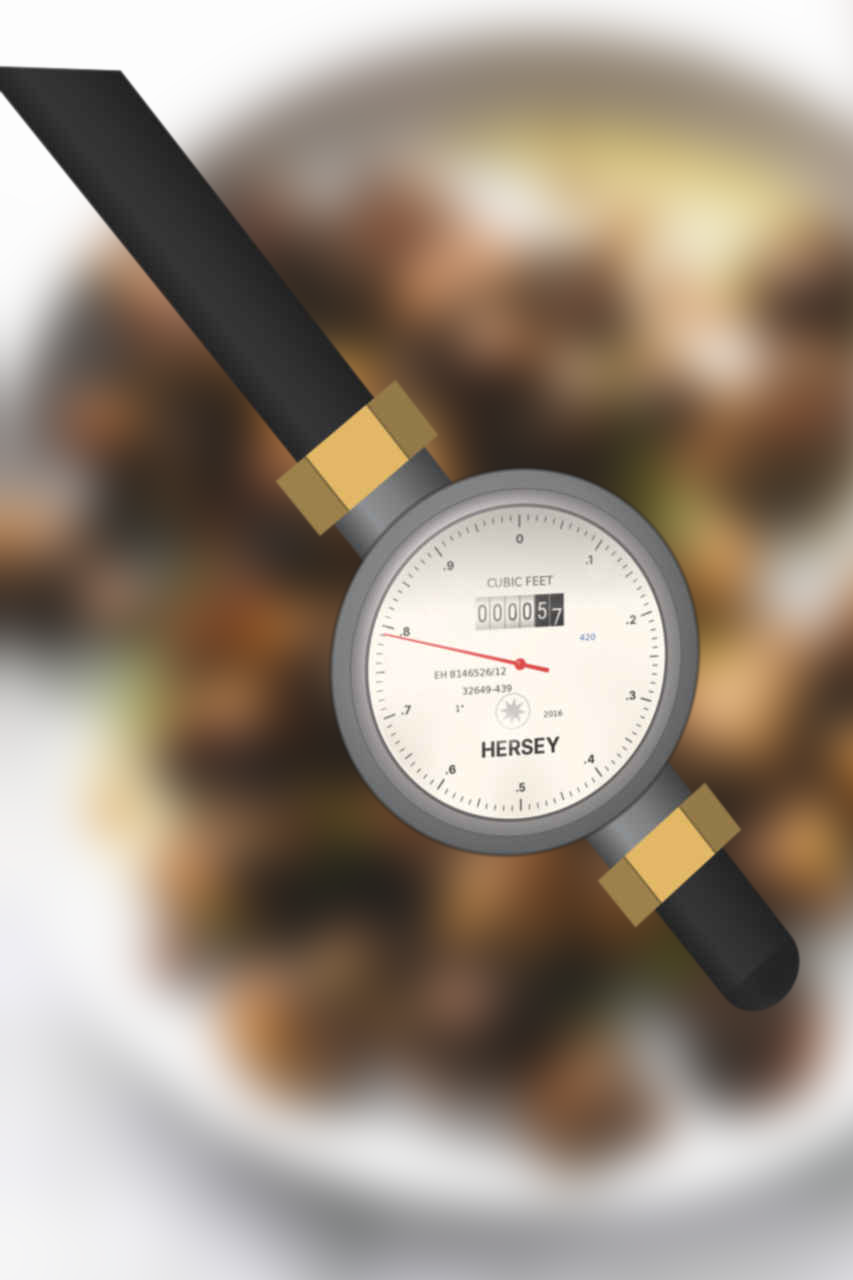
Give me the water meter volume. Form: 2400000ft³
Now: 56.79ft³
